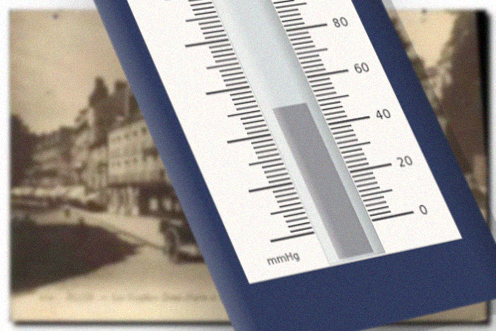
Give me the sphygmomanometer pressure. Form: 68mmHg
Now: 50mmHg
